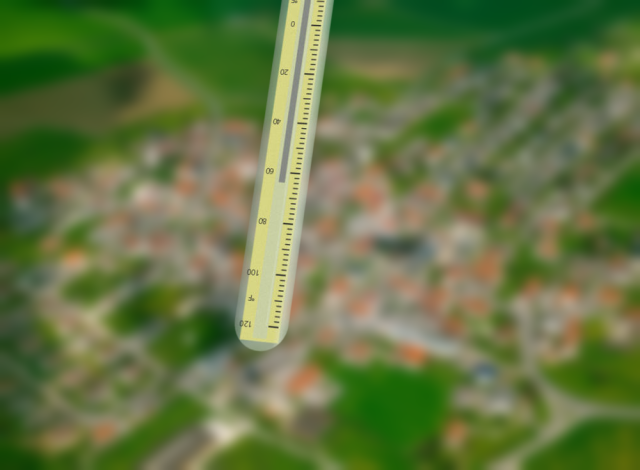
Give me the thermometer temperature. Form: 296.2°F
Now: 64°F
